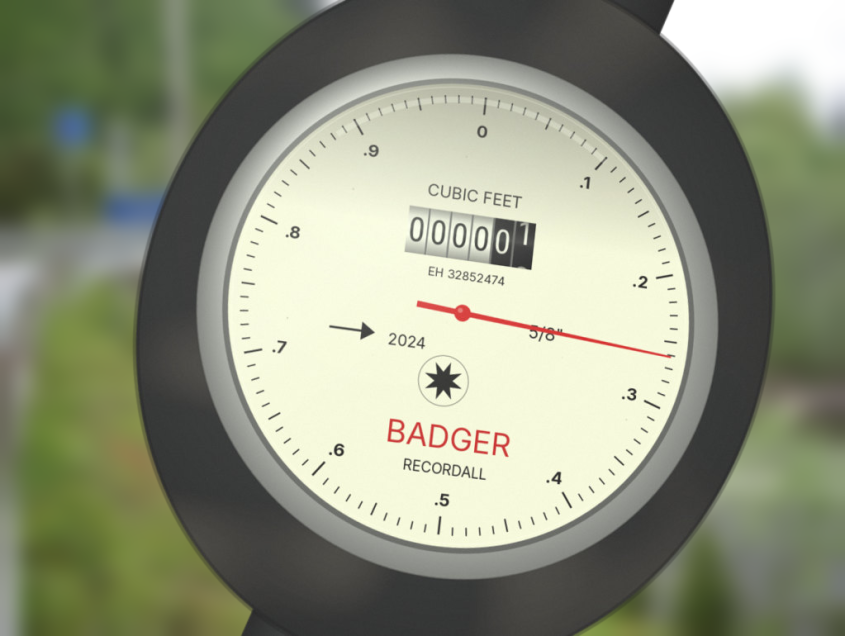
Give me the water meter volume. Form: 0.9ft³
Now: 1.26ft³
